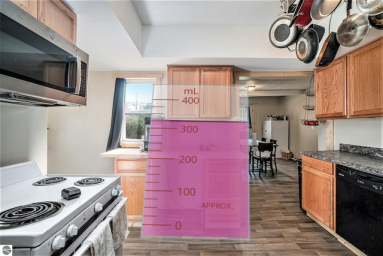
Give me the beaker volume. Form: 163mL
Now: 325mL
